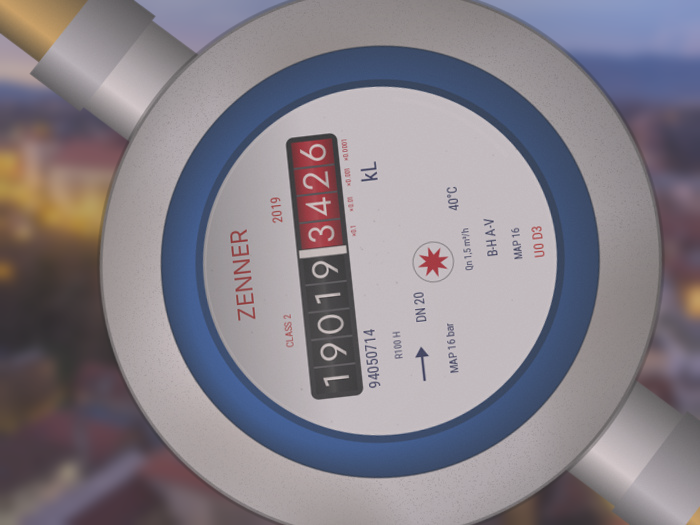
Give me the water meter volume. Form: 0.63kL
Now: 19019.3426kL
